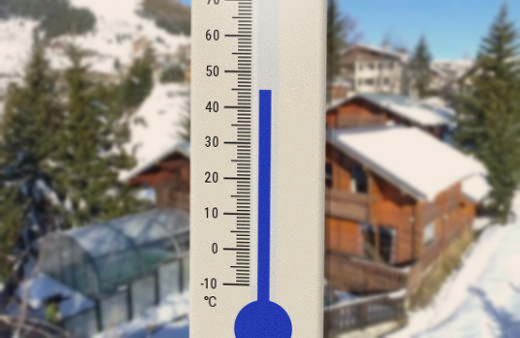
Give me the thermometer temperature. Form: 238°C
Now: 45°C
